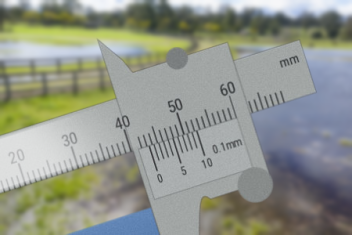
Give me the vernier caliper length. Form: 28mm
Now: 43.4mm
